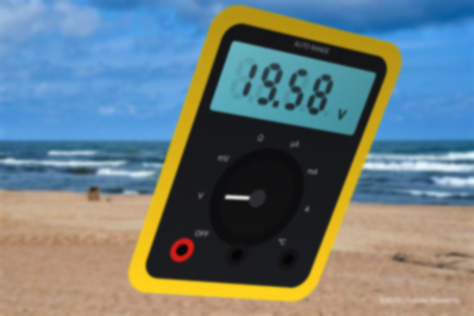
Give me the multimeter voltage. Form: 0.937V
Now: 19.58V
